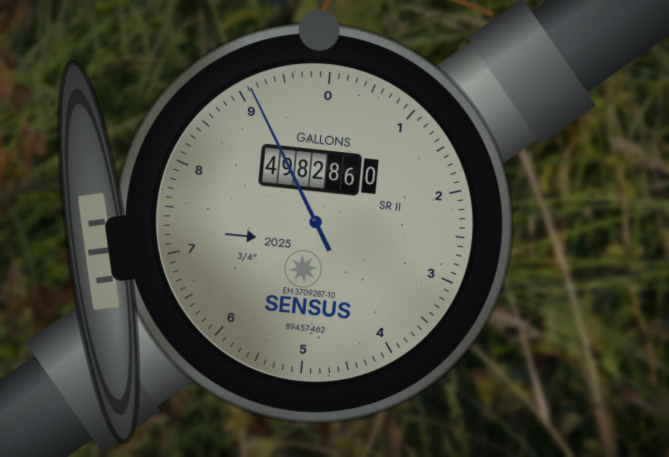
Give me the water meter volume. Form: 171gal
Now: 4982859.1gal
